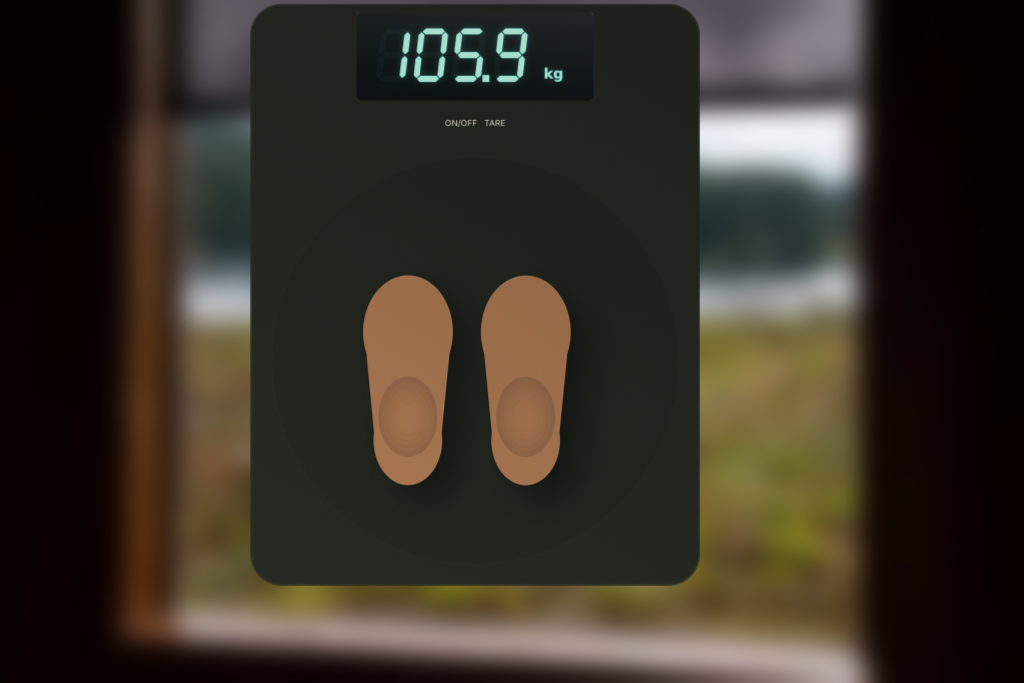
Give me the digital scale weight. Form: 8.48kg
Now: 105.9kg
